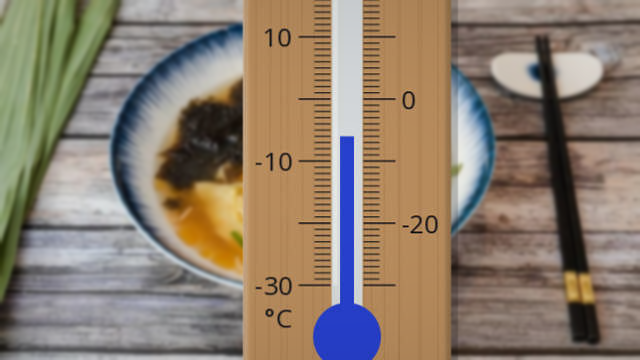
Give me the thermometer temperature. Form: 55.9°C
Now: -6°C
